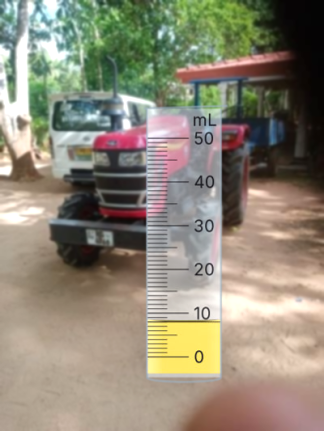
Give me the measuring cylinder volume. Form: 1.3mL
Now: 8mL
